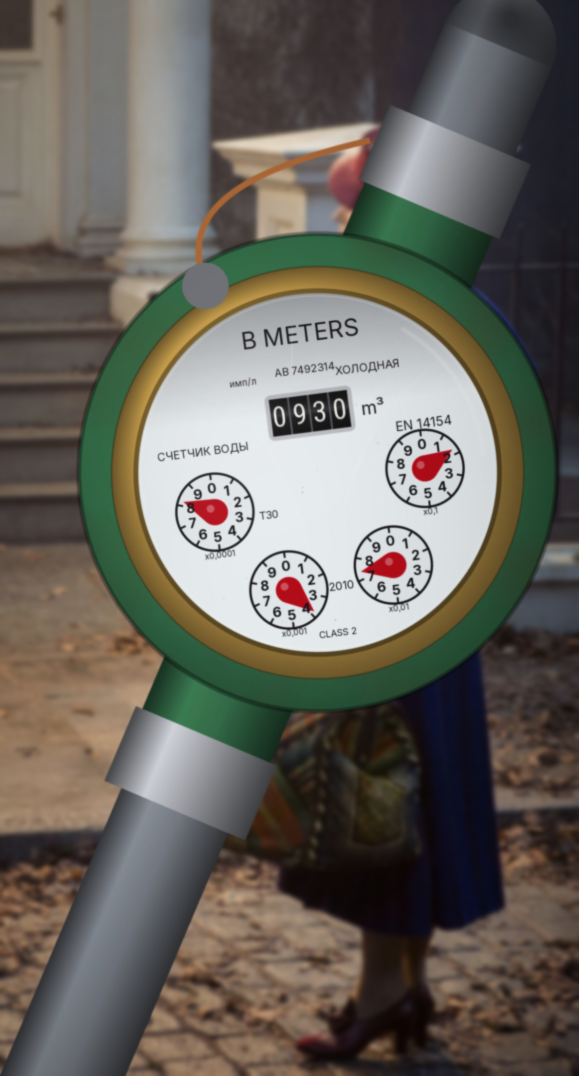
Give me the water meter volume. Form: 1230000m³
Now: 930.1738m³
